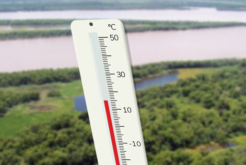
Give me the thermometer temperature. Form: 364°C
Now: 15°C
